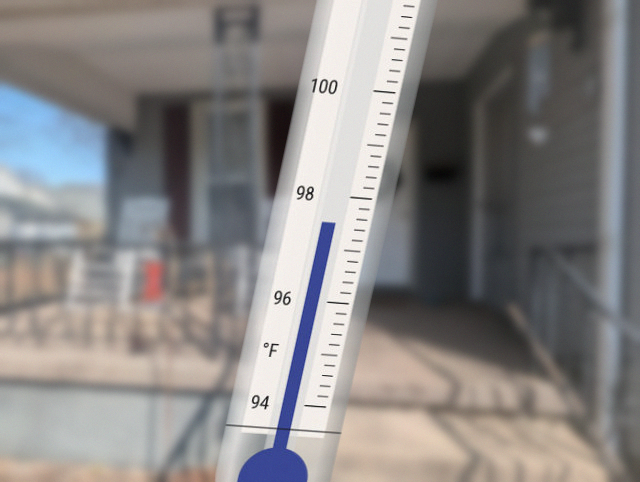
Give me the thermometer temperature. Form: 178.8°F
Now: 97.5°F
